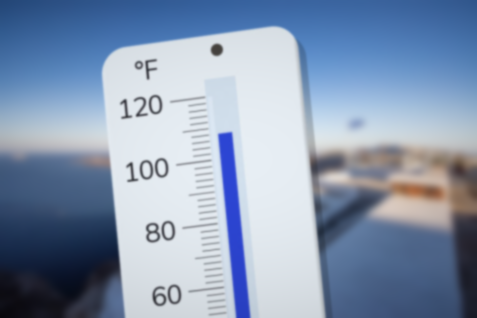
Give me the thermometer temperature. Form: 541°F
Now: 108°F
